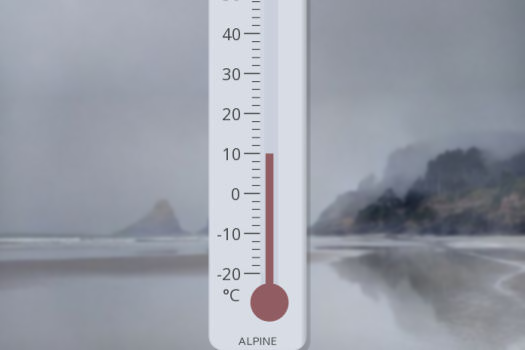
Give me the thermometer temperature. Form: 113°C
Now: 10°C
